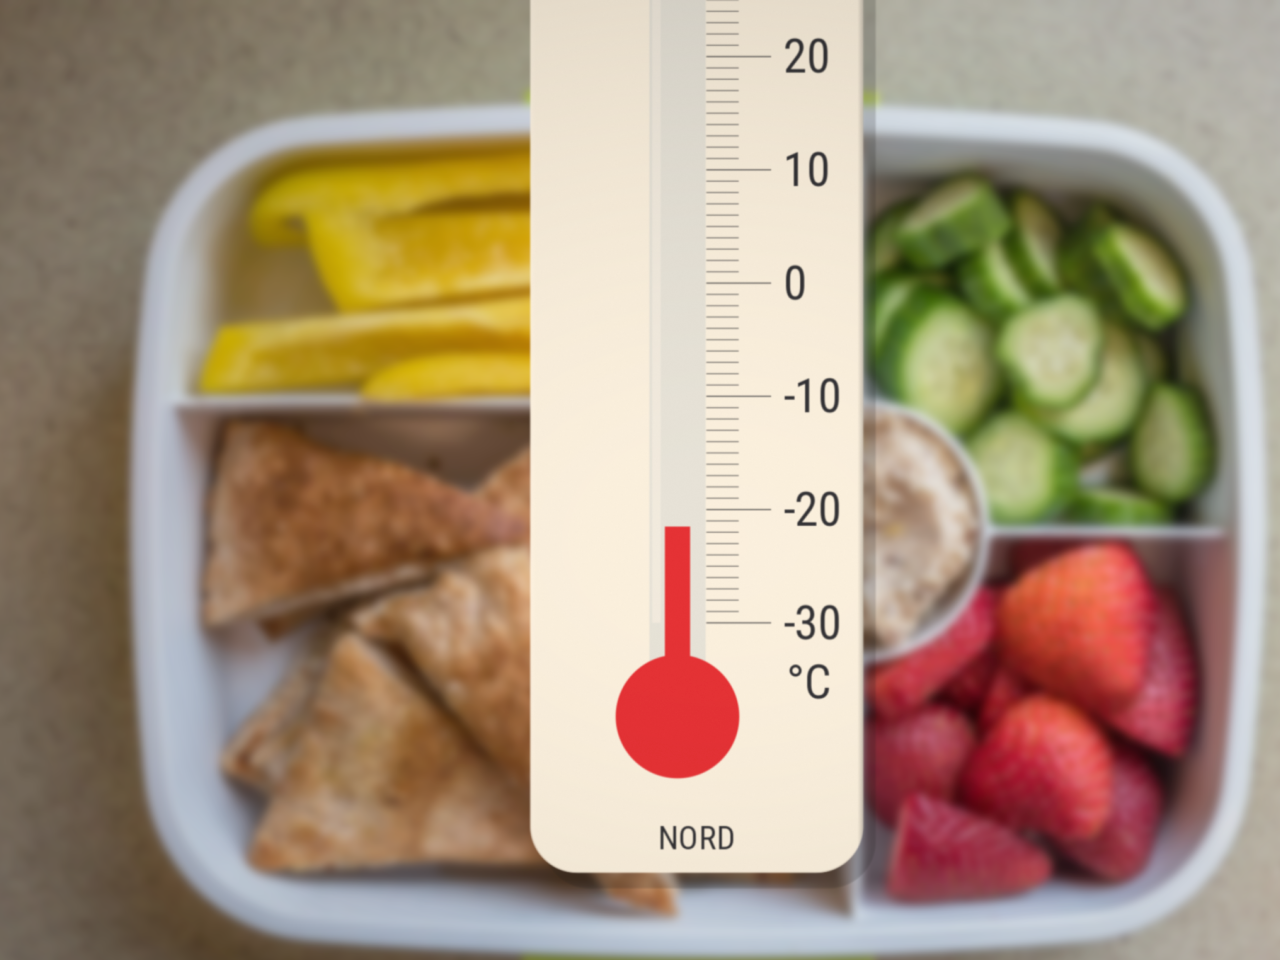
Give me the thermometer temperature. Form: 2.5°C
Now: -21.5°C
